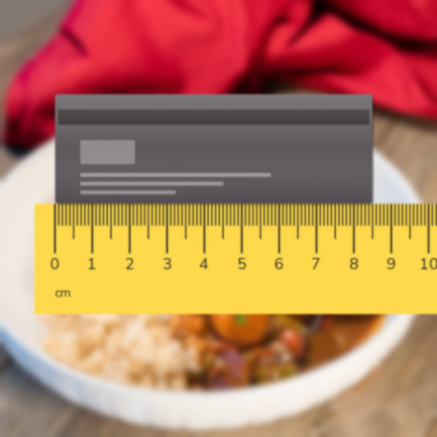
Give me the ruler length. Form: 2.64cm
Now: 8.5cm
